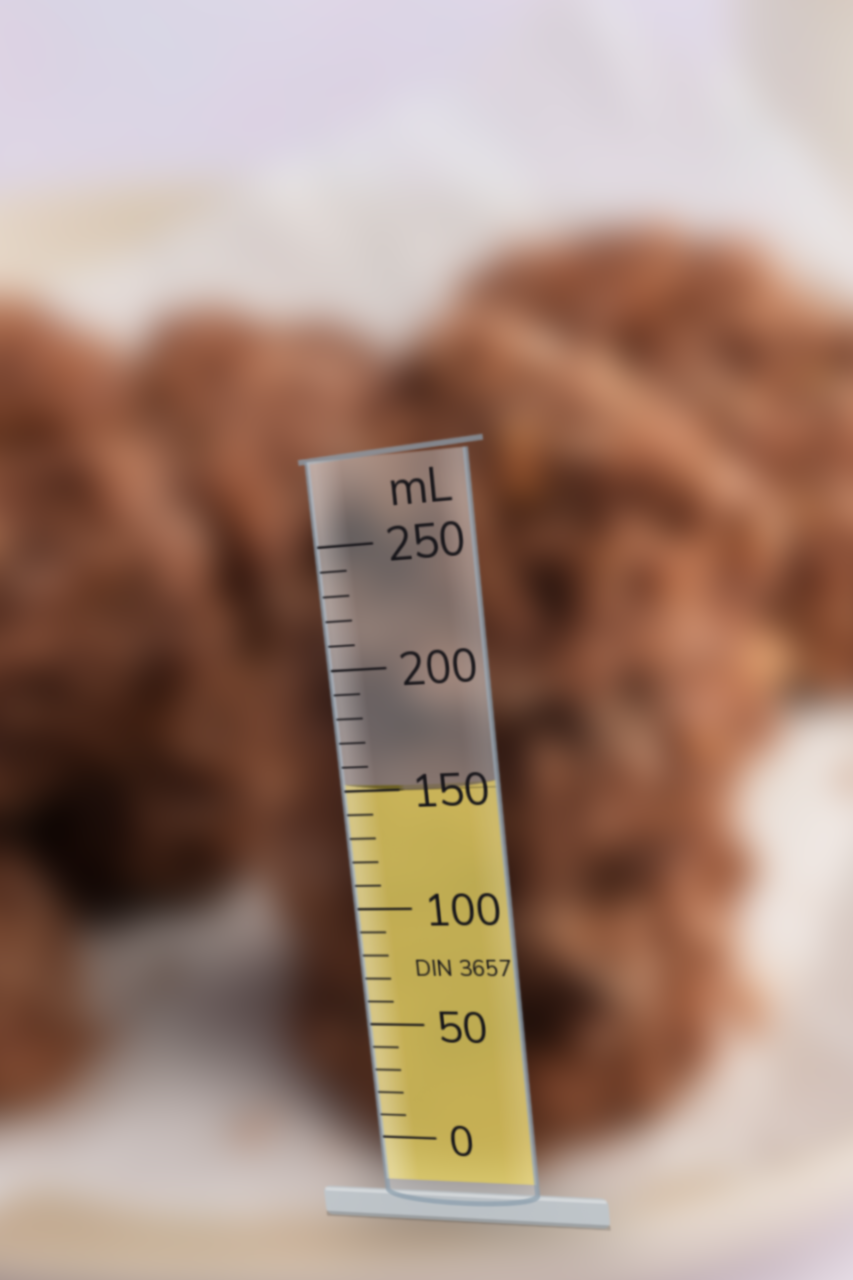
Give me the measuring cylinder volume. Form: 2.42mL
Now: 150mL
